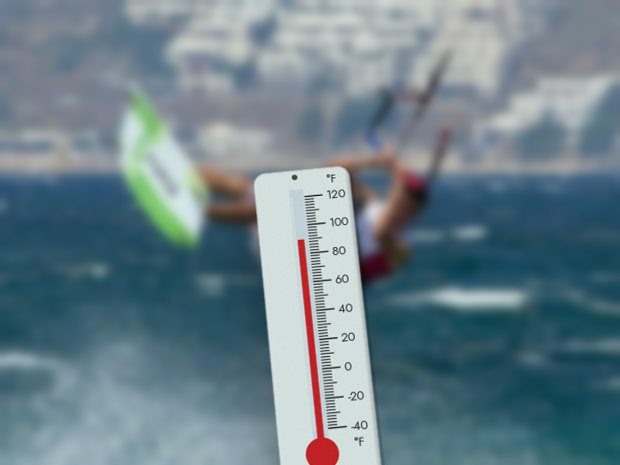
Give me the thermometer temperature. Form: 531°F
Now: 90°F
